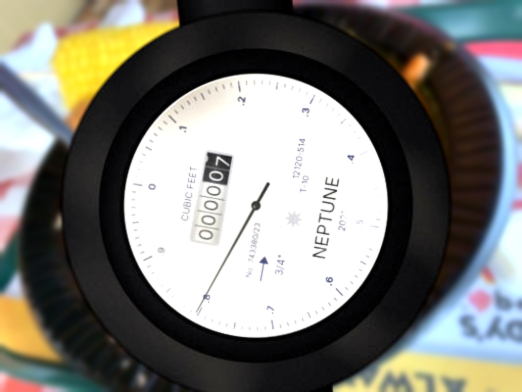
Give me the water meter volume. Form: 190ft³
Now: 6.80ft³
